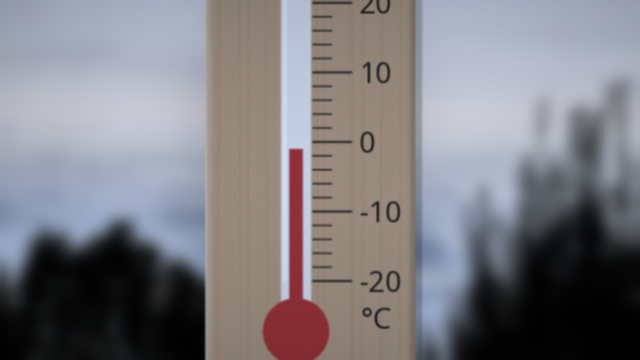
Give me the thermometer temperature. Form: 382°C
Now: -1°C
